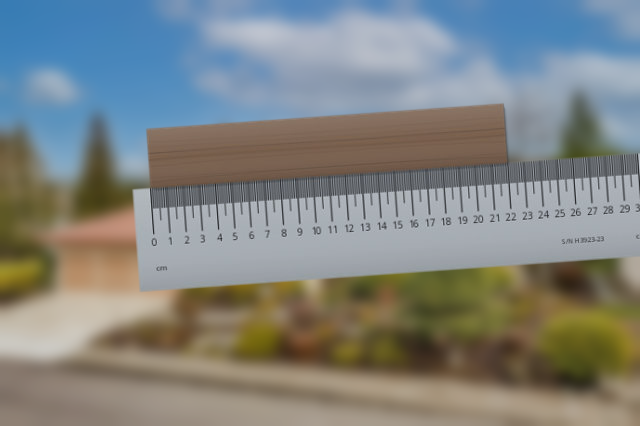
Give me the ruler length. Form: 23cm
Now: 22cm
